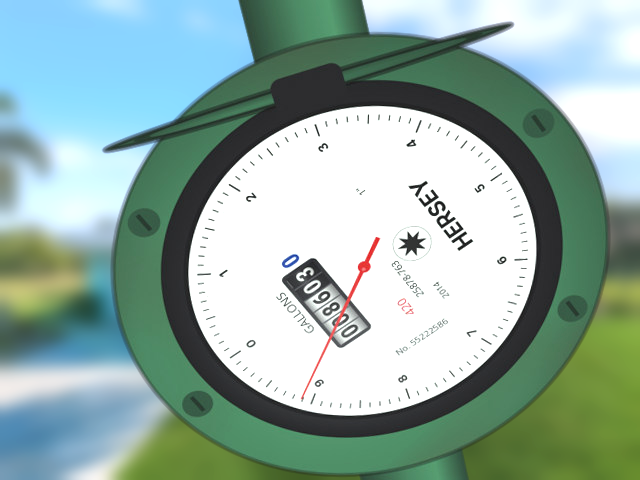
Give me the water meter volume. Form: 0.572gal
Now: 86029.1gal
